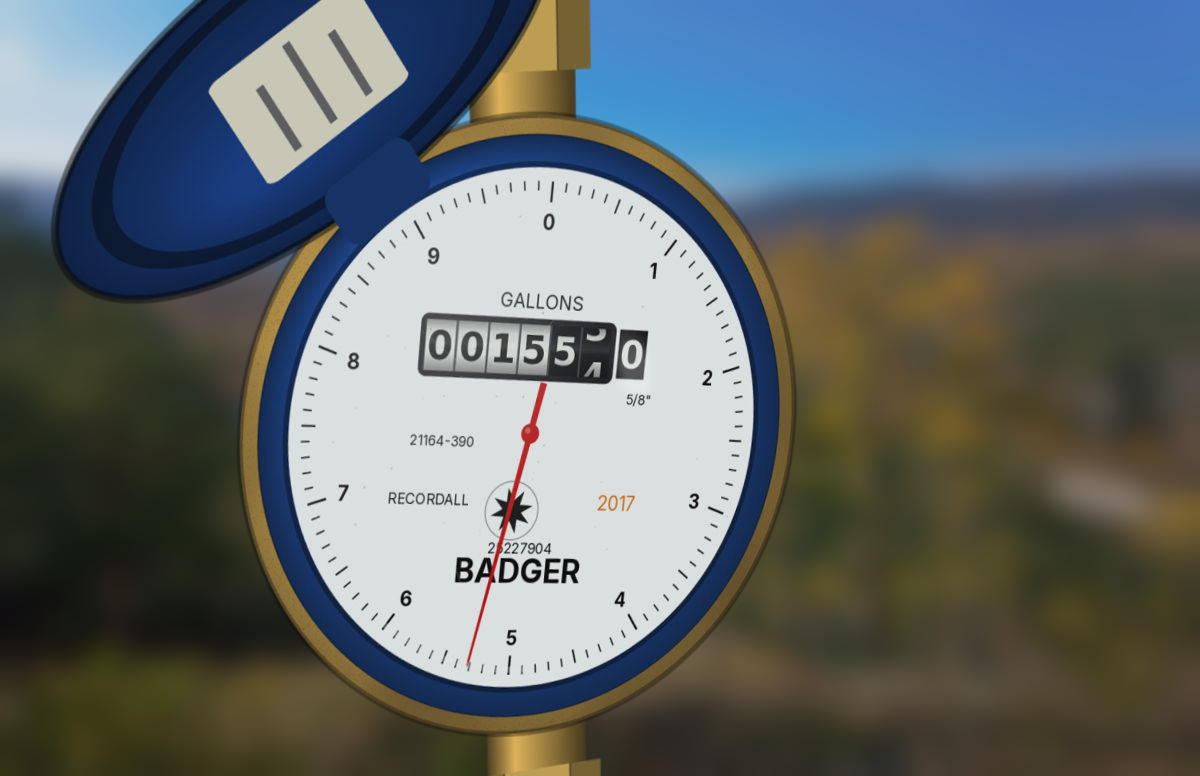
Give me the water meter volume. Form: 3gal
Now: 15535.3gal
